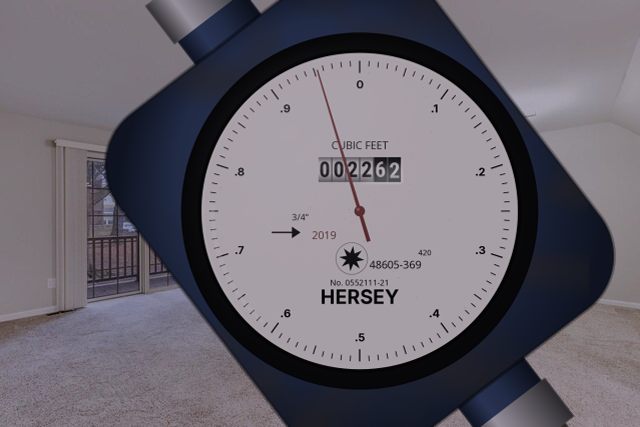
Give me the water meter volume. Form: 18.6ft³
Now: 2261.95ft³
